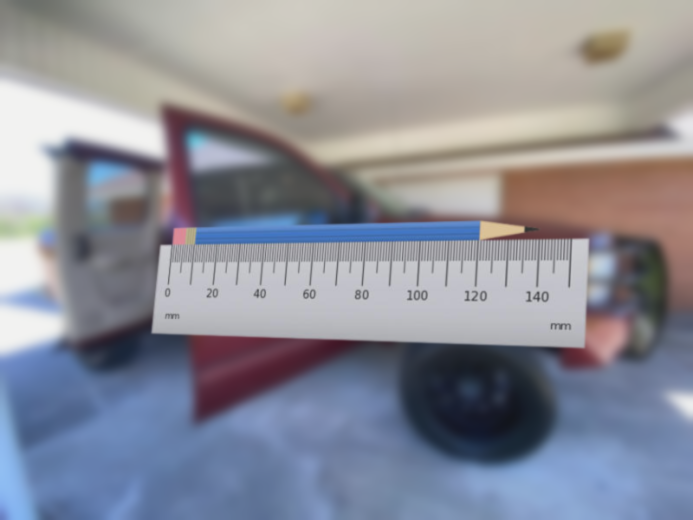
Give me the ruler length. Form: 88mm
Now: 140mm
